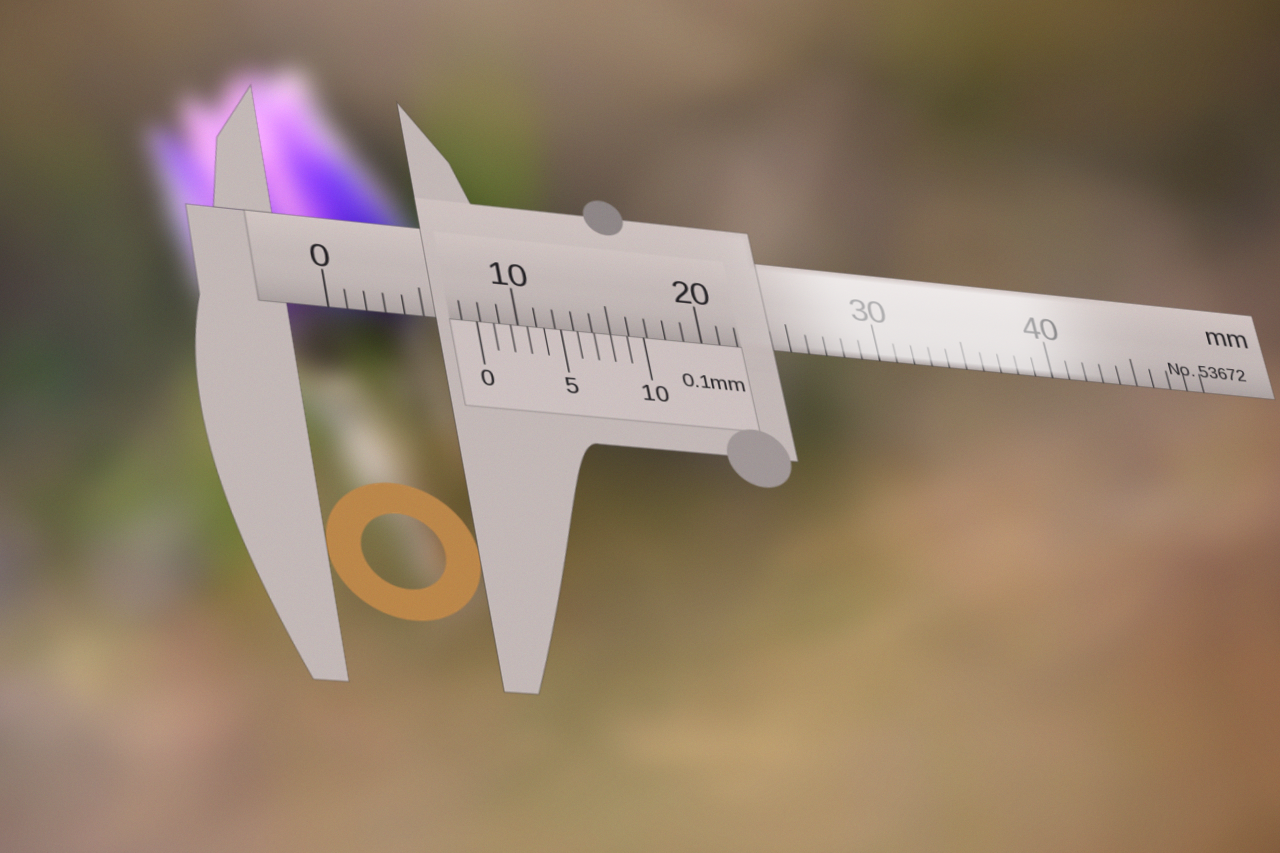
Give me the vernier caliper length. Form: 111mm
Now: 7.8mm
